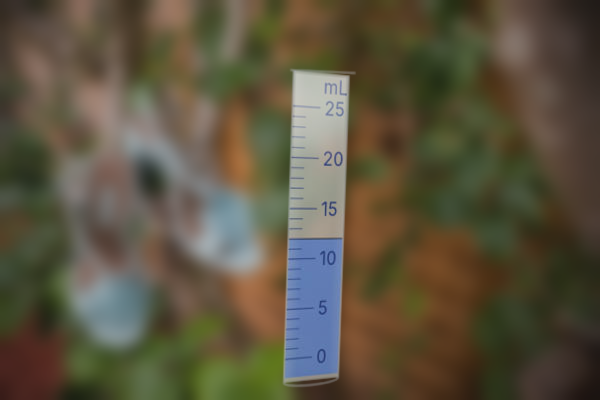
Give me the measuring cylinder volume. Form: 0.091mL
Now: 12mL
